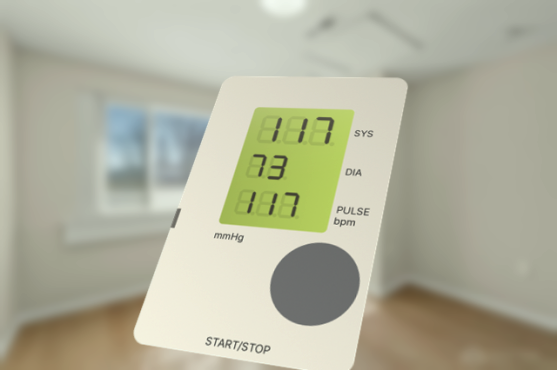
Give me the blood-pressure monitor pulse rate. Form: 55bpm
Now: 117bpm
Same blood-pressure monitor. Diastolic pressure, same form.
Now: 73mmHg
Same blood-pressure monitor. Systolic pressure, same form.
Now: 117mmHg
